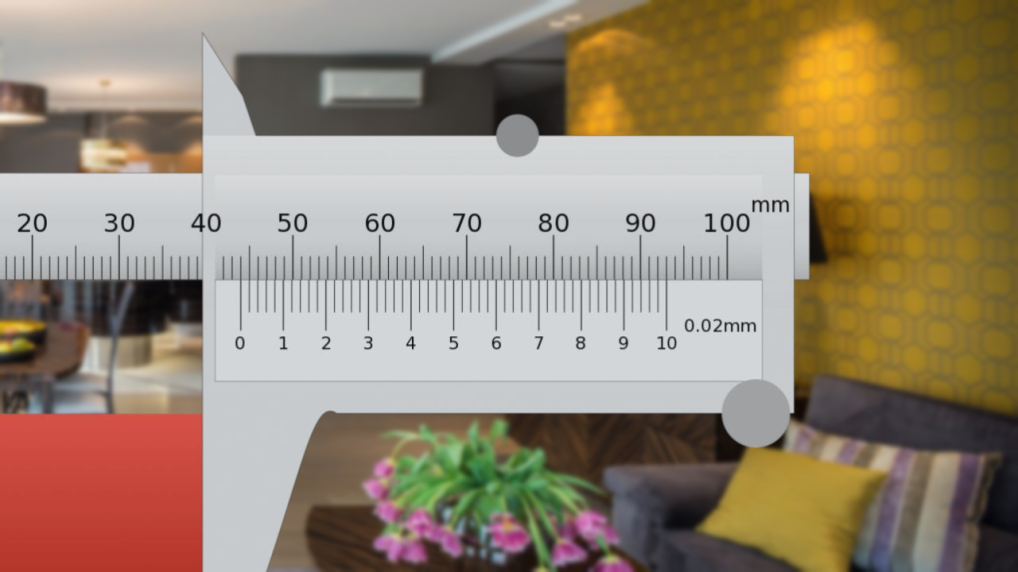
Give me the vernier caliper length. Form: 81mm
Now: 44.0mm
